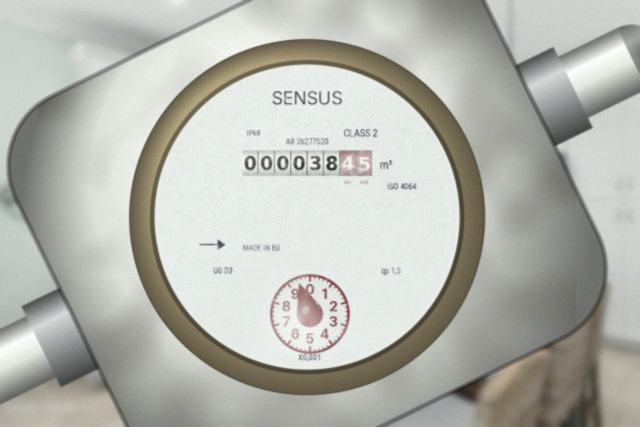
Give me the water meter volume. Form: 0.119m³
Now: 38.449m³
